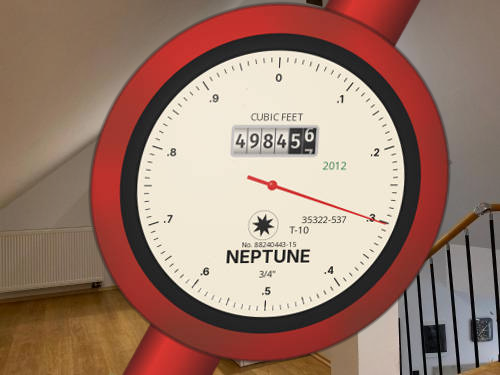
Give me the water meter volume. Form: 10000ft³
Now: 498456.30ft³
